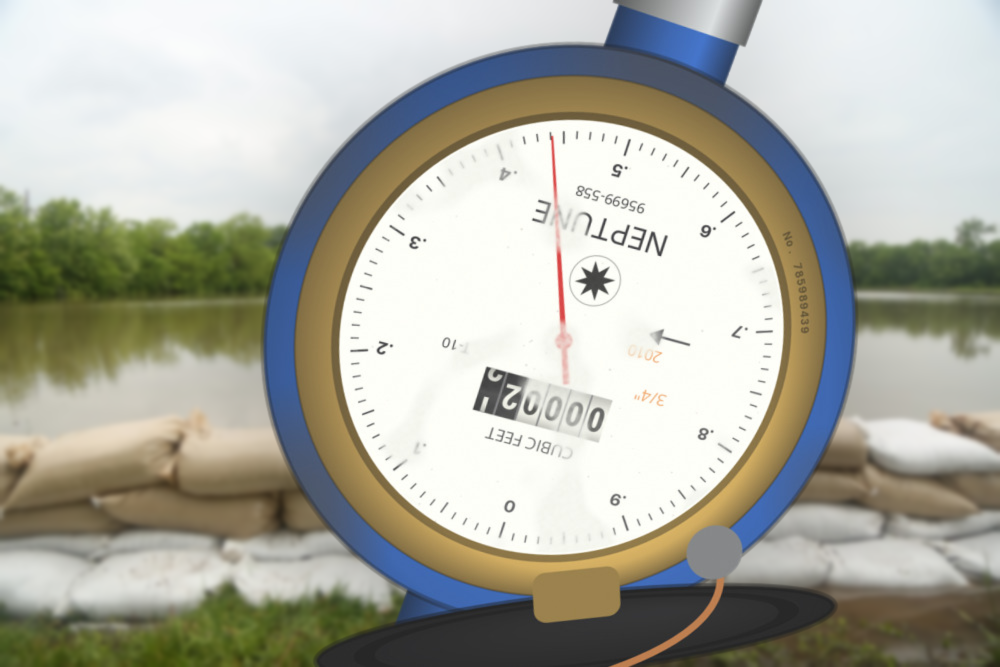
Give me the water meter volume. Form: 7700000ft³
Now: 21.44ft³
